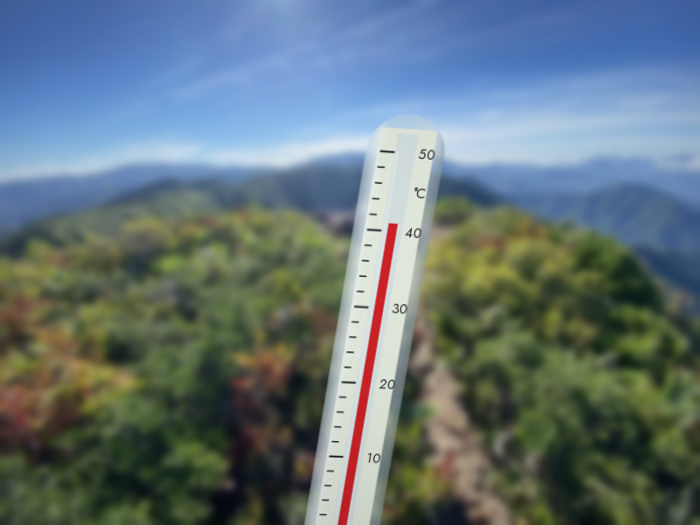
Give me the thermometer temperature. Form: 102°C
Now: 41°C
